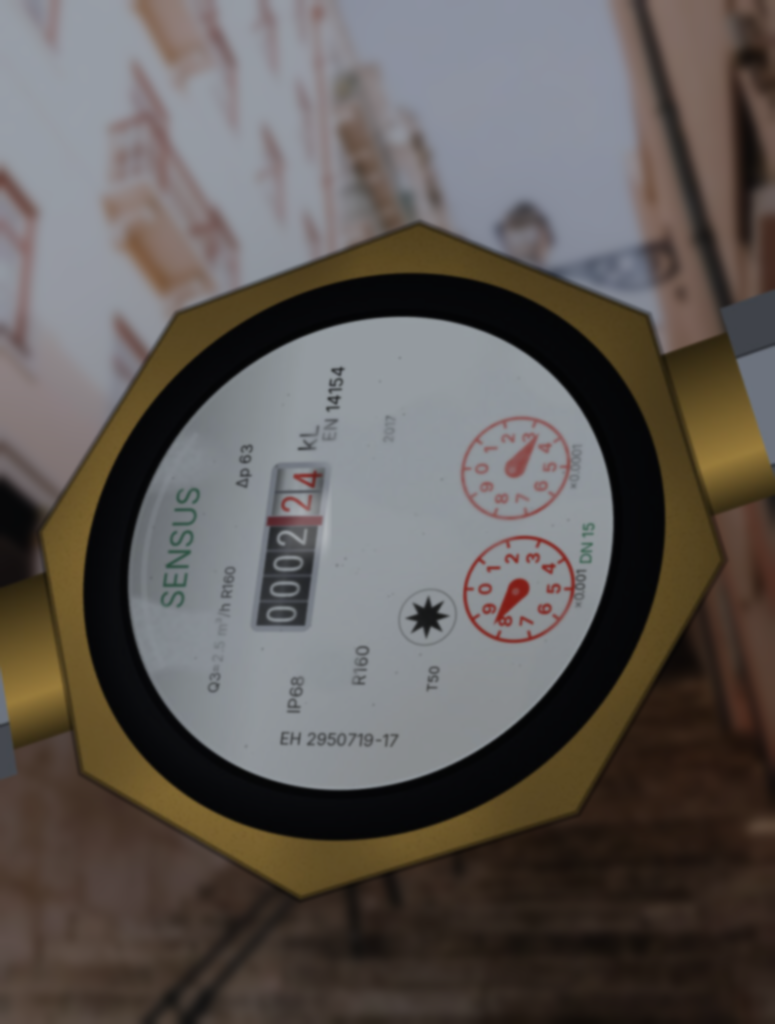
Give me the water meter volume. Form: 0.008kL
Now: 2.2383kL
